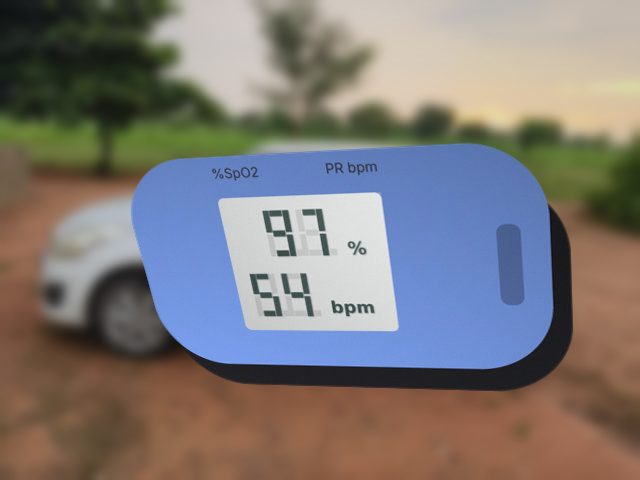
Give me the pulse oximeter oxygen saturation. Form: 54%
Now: 97%
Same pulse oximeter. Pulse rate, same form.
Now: 54bpm
